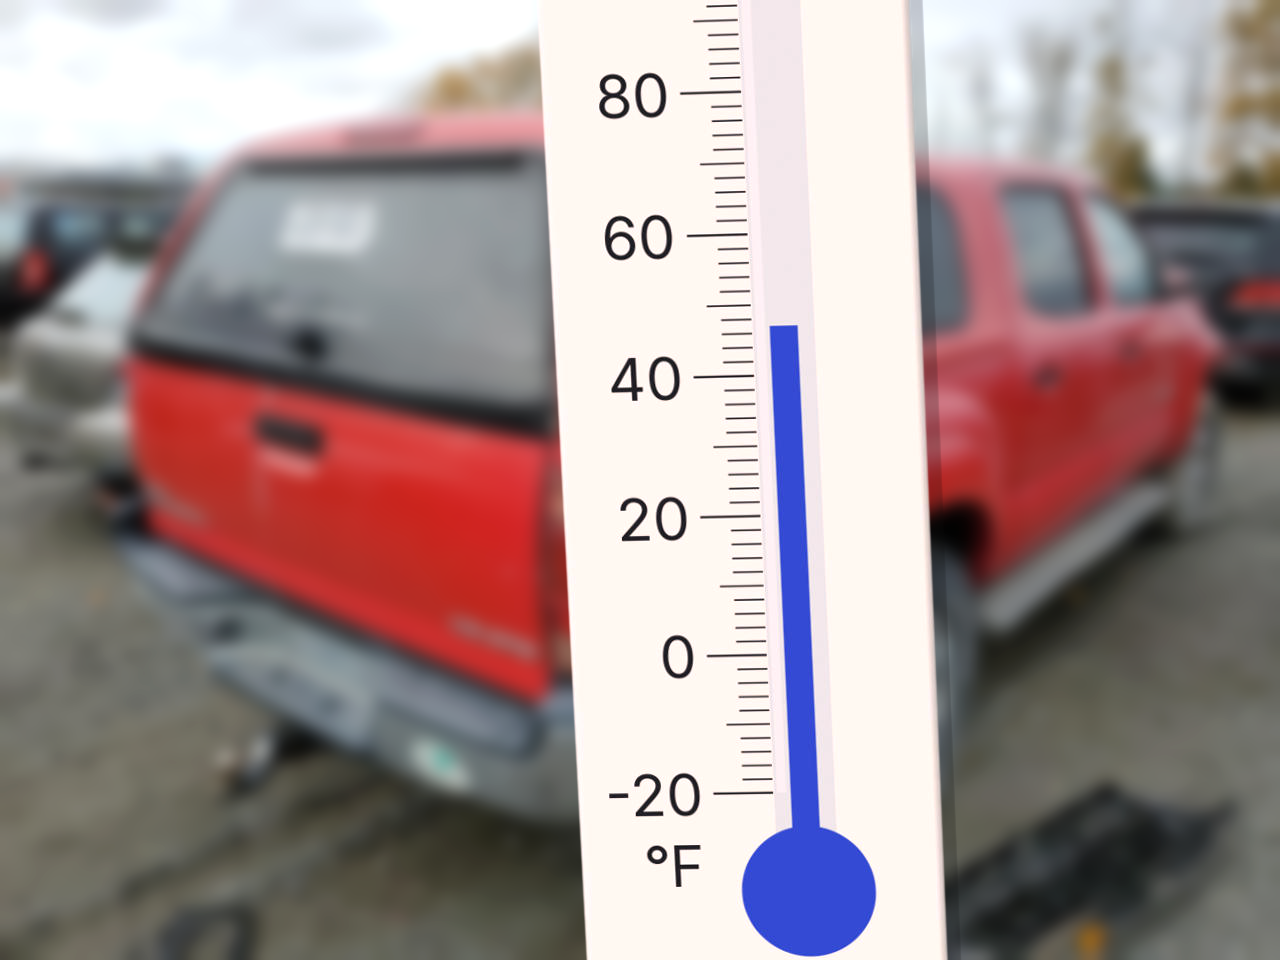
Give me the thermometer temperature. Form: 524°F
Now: 47°F
